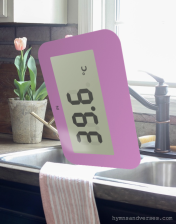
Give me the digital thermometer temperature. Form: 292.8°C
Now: 39.6°C
